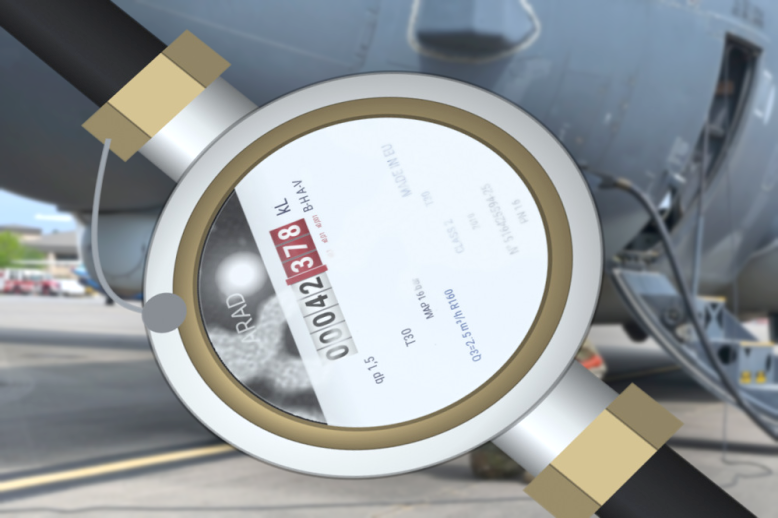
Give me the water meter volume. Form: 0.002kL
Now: 42.378kL
